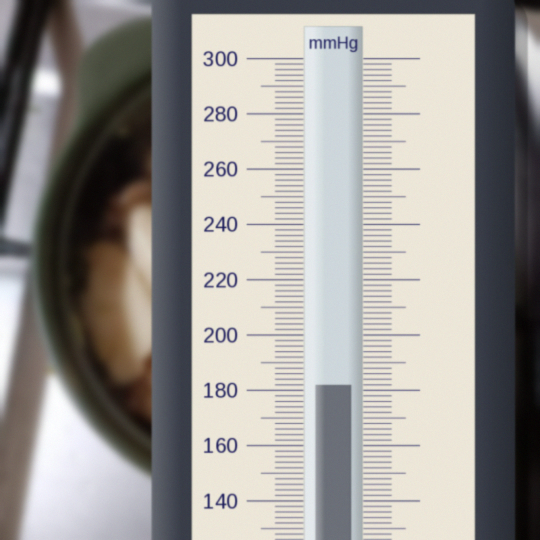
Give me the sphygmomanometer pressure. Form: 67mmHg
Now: 182mmHg
